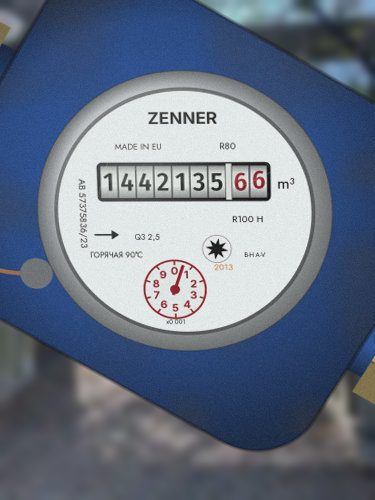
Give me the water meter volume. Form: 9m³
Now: 1442135.660m³
